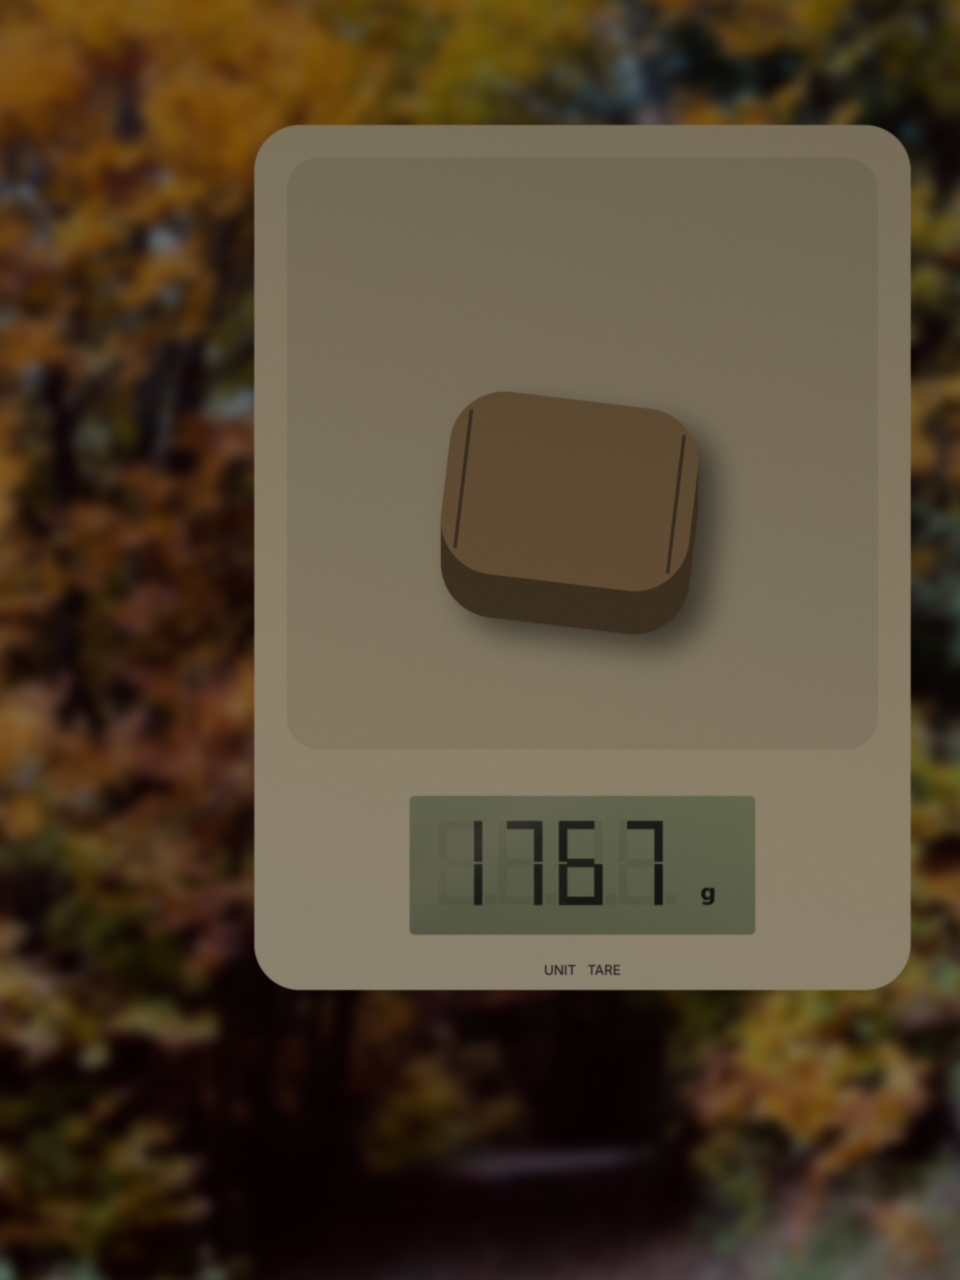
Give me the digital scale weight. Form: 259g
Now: 1767g
